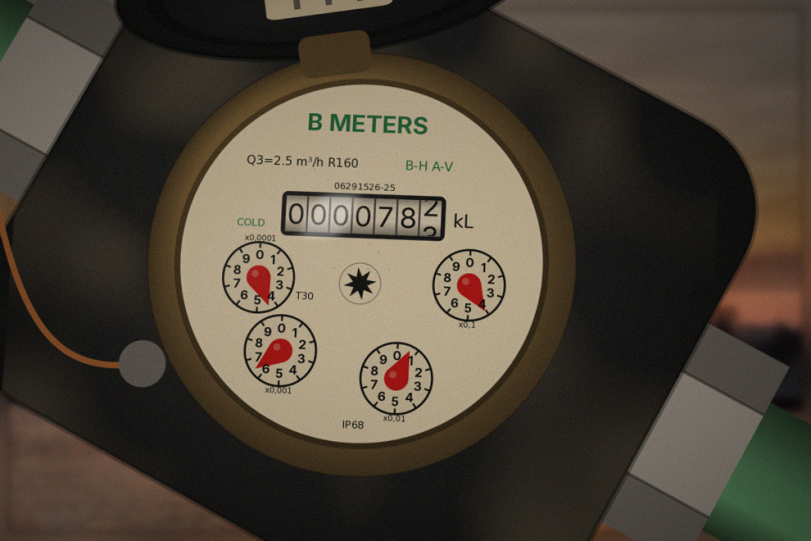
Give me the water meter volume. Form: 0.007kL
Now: 782.4064kL
